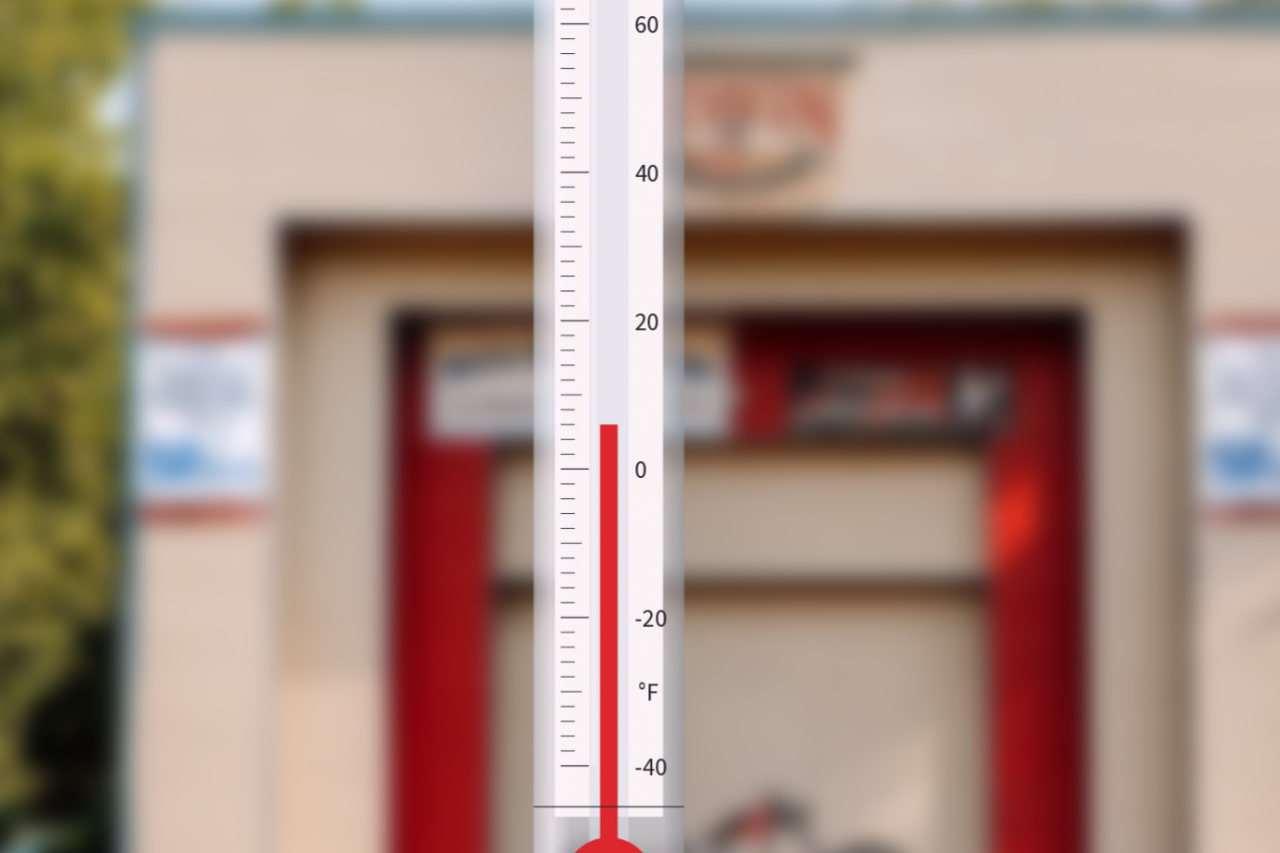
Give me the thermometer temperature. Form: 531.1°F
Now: 6°F
